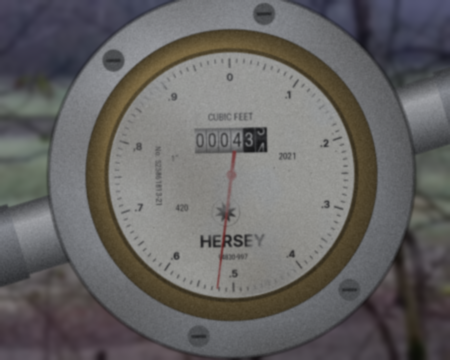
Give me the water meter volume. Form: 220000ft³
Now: 433.52ft³
